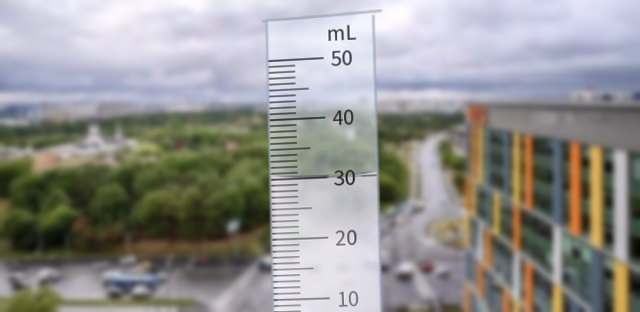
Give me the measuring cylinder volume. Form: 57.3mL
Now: 30mL
